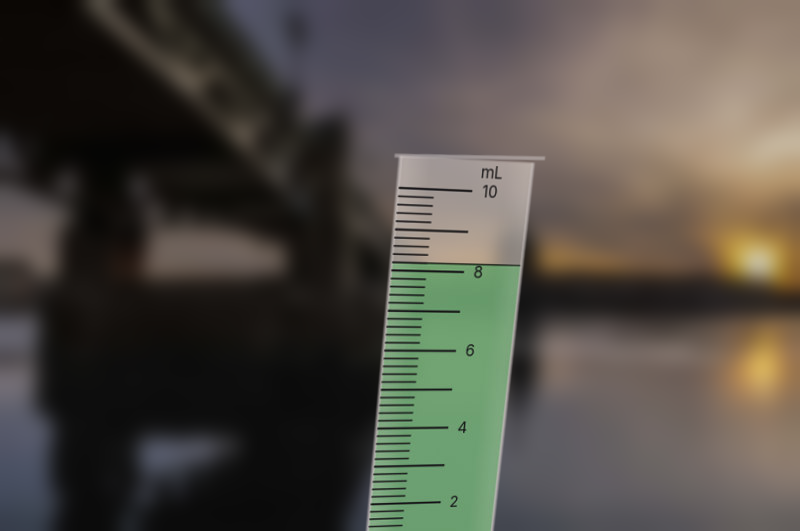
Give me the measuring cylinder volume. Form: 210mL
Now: 8.2mL
